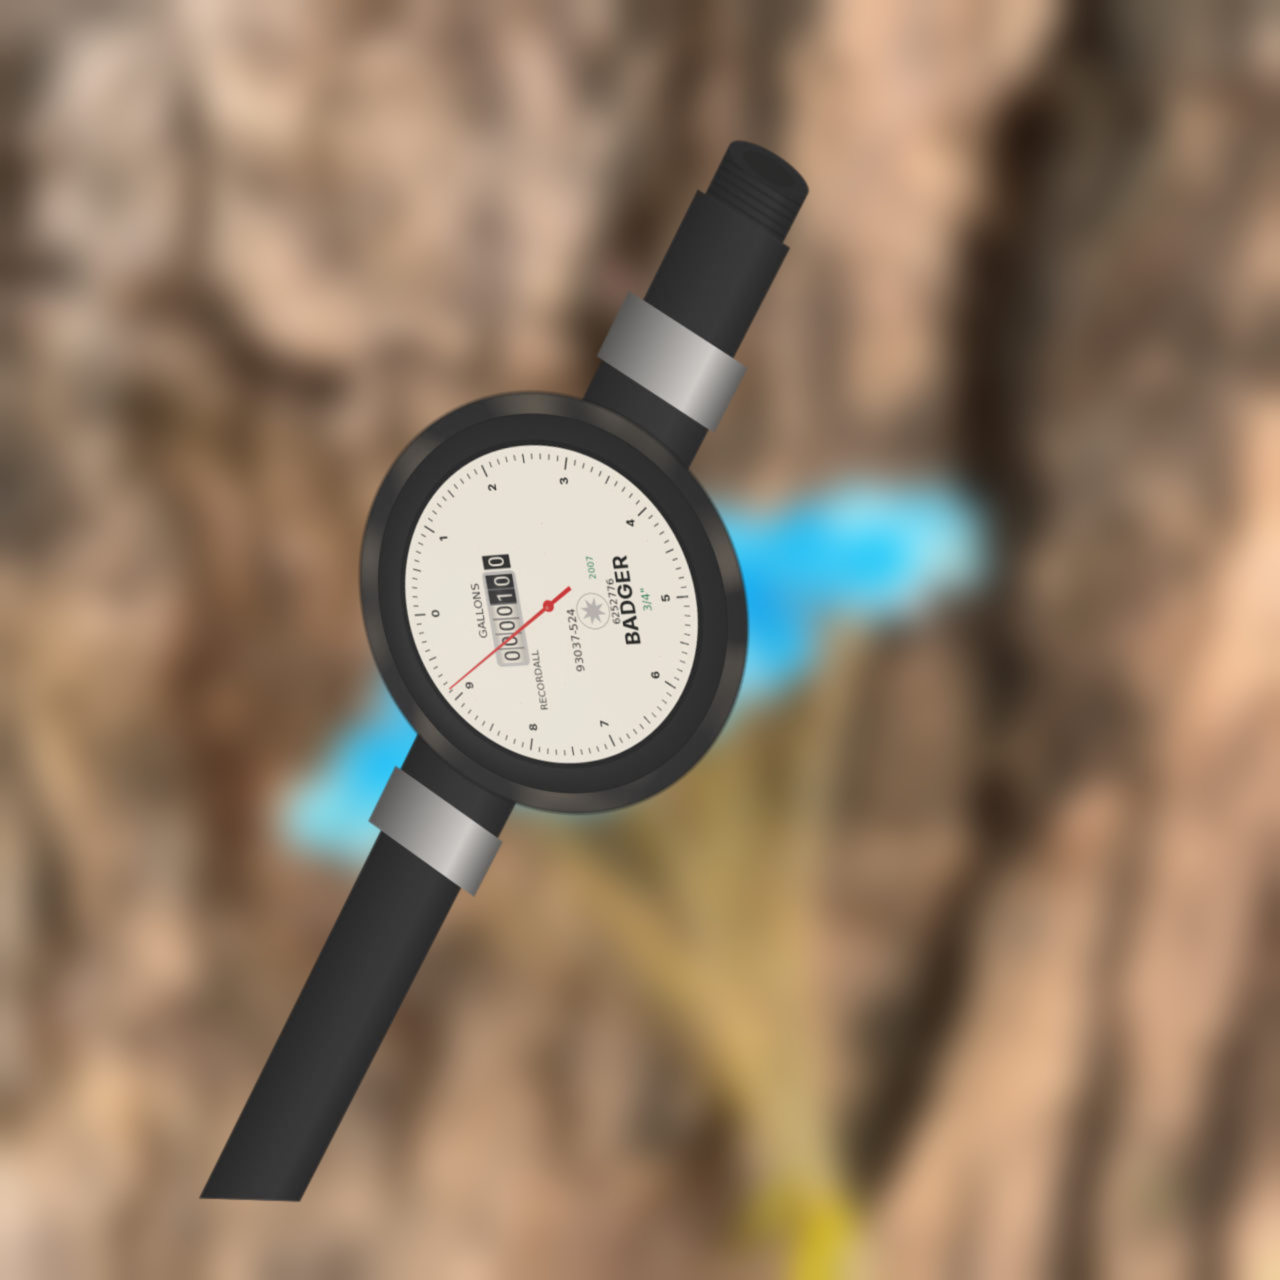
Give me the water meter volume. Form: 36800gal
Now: 99.1gal
